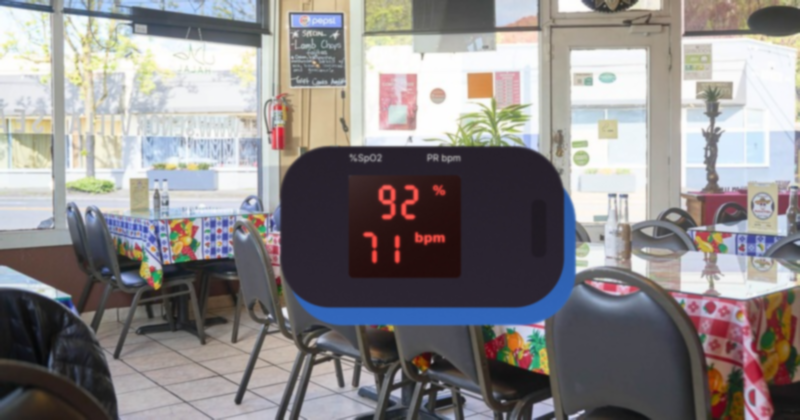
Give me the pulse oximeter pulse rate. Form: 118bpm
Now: 71bpm
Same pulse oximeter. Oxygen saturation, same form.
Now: 92%
